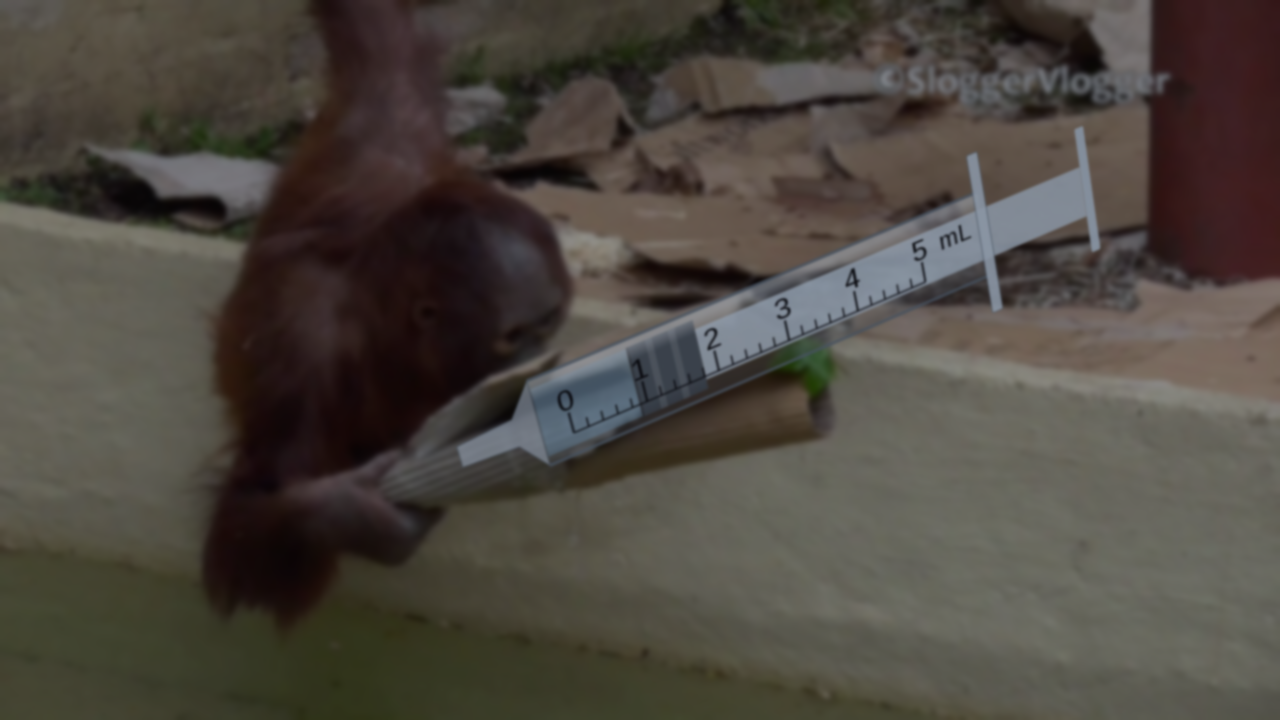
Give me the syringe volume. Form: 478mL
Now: 0.9mL
